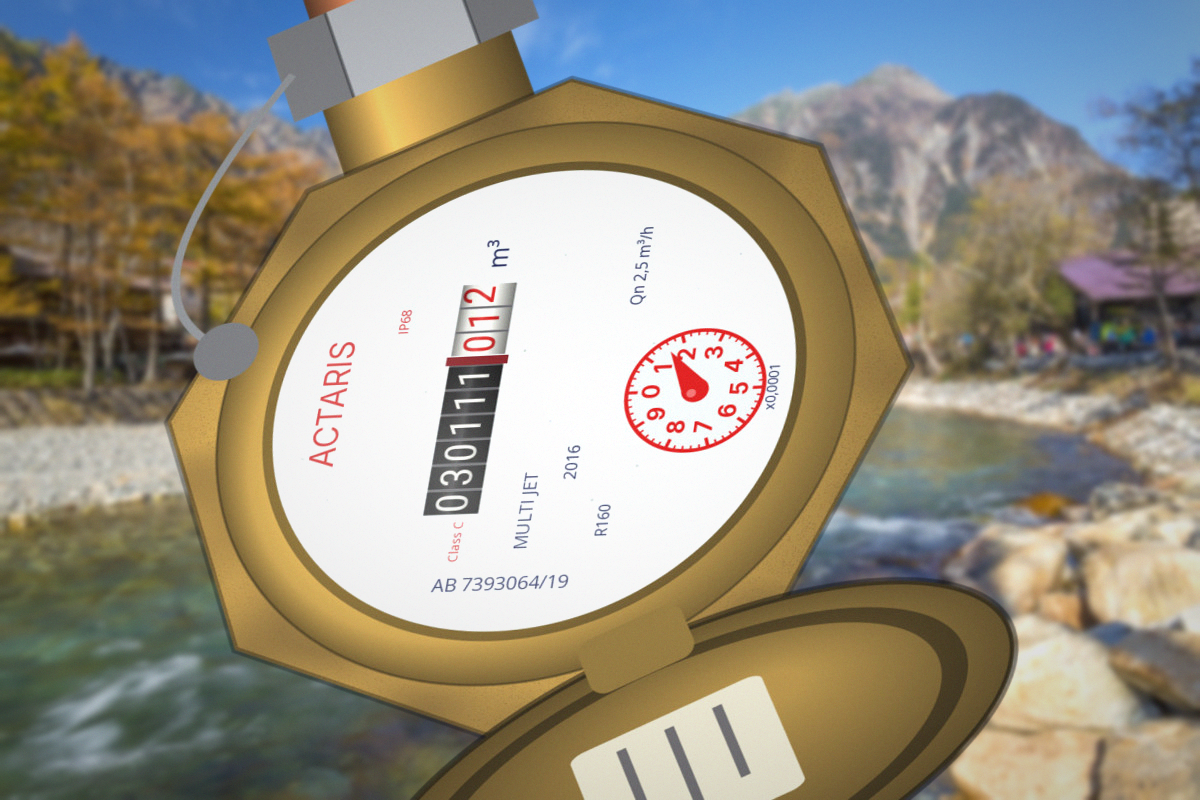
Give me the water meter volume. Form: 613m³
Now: 30111.0121m³
